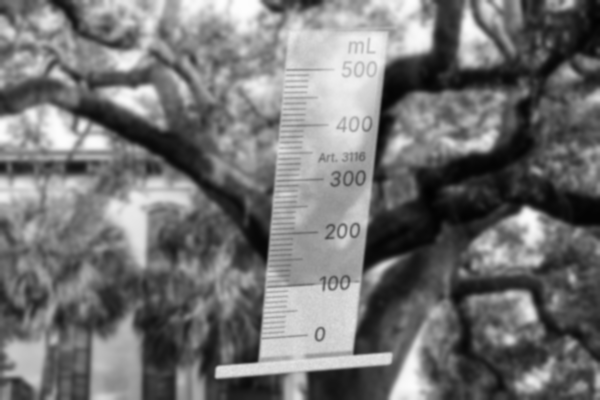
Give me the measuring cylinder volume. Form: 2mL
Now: 100mL
